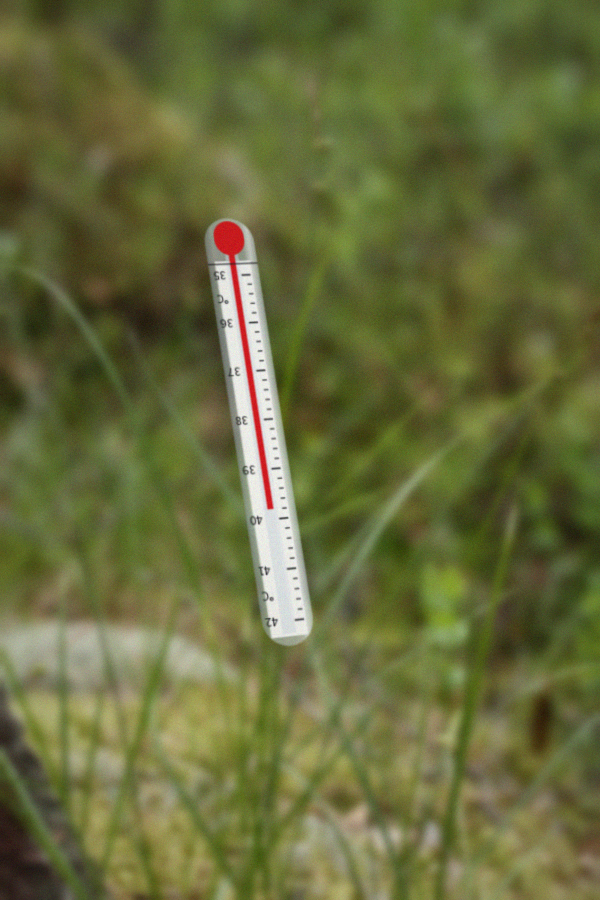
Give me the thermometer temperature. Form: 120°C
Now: 39.8°C
